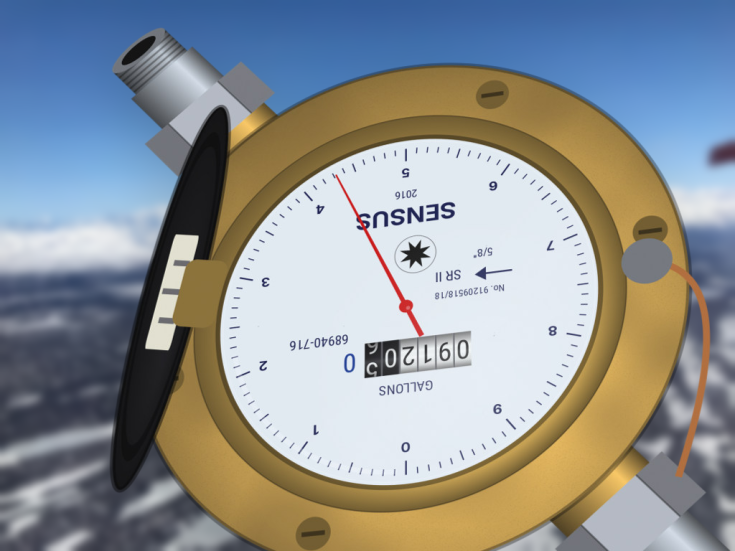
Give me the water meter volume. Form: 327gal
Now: 912054.3gal
